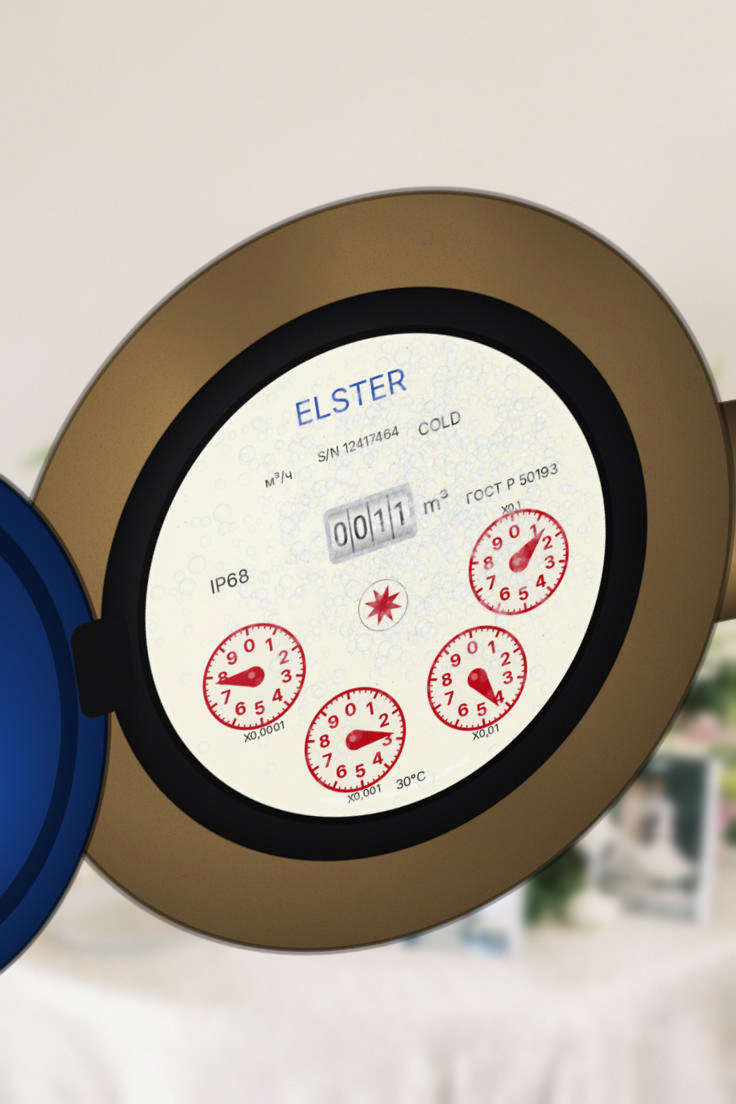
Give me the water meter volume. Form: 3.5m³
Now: 11.1427m³
